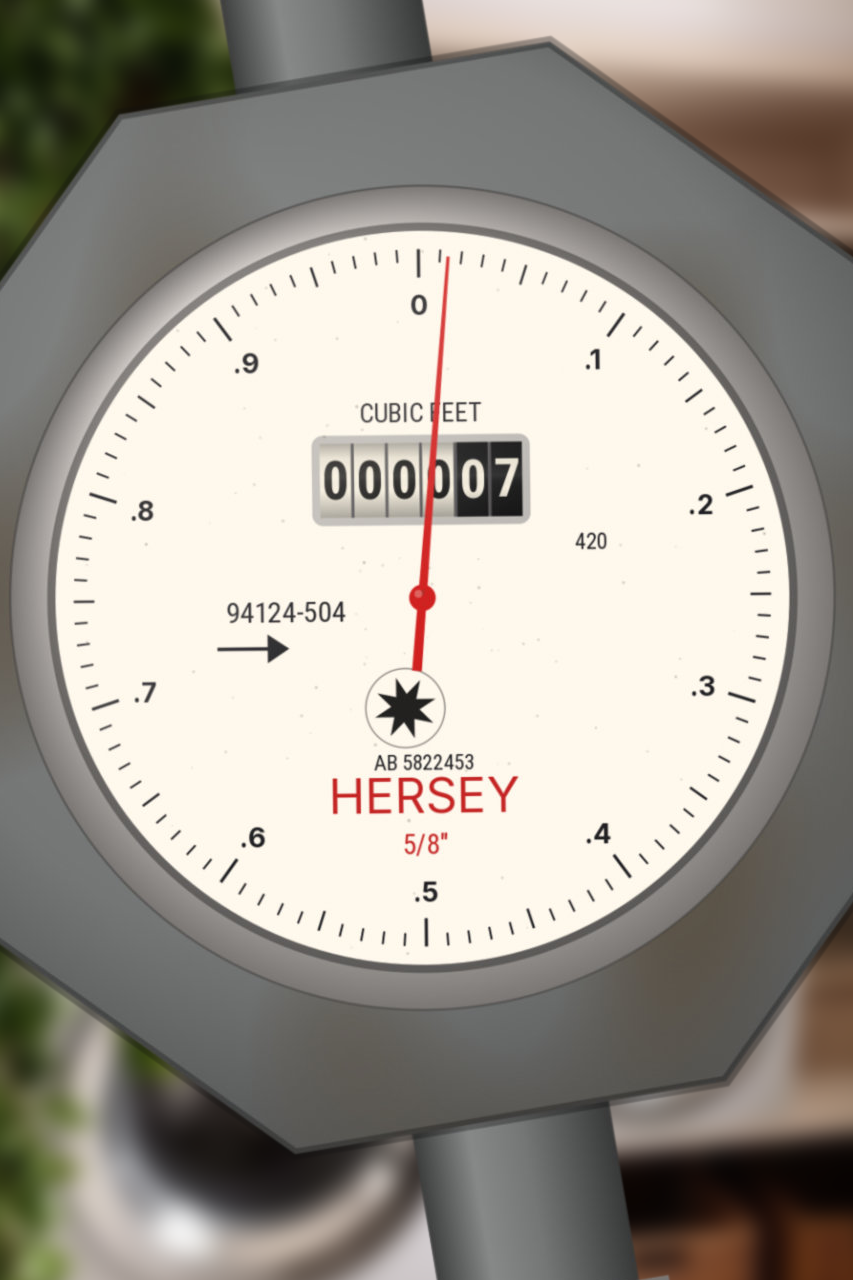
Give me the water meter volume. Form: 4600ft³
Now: 7.01ft³
